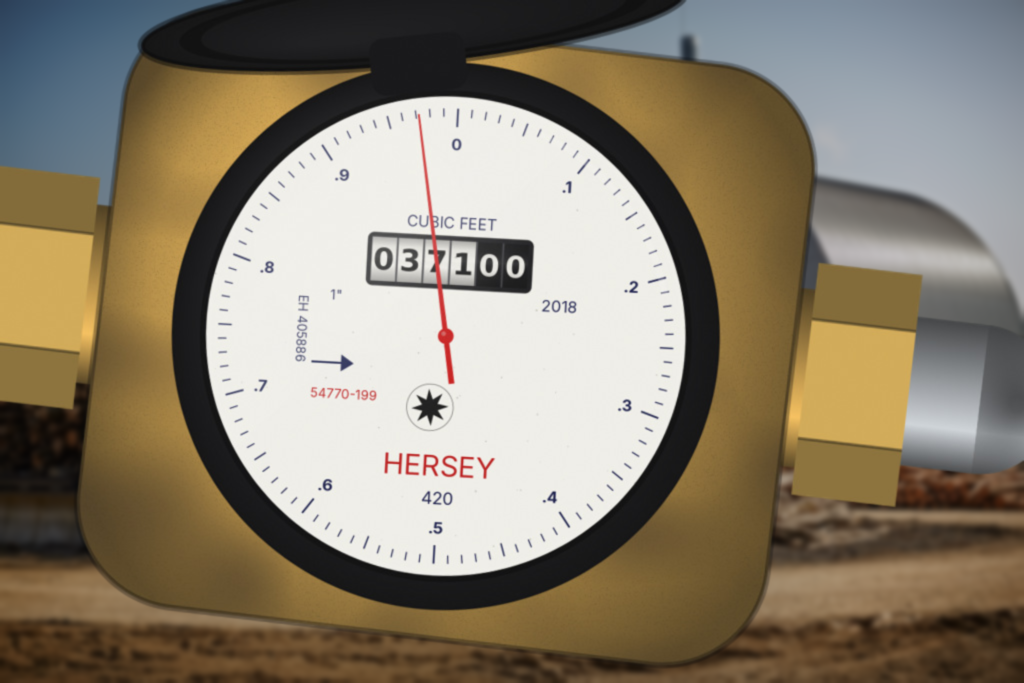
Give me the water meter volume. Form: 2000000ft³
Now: 37099.97ft³
